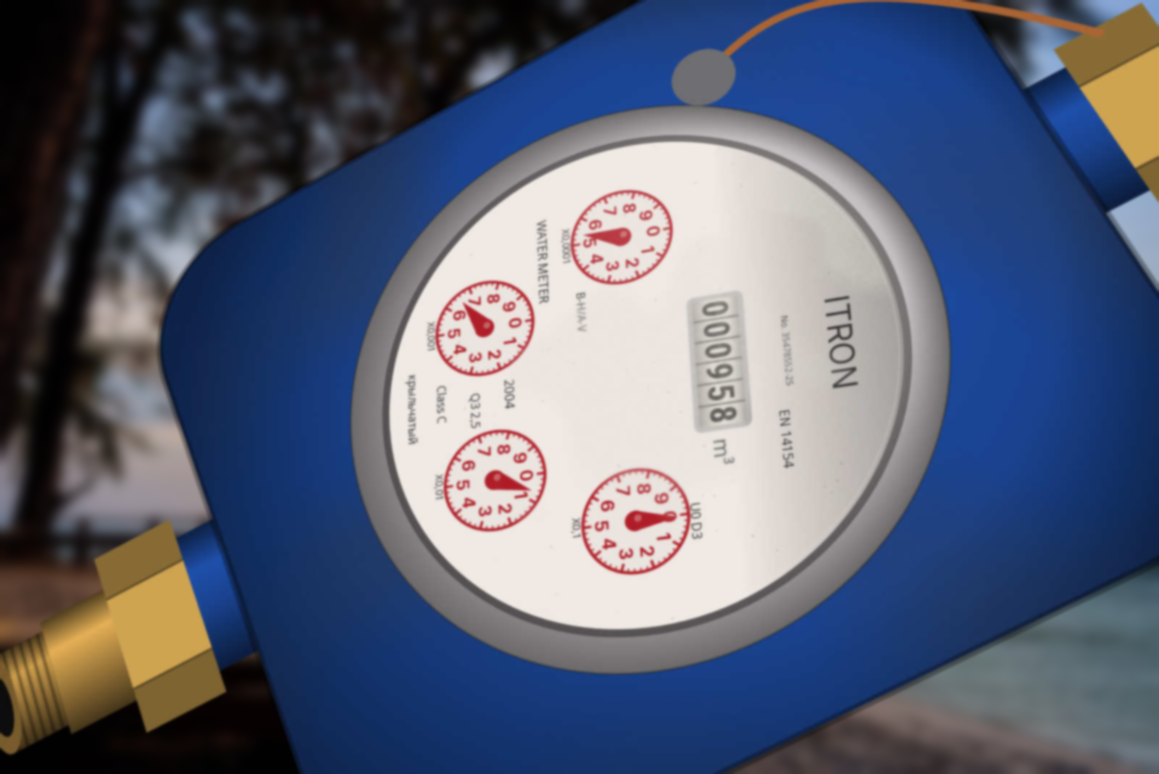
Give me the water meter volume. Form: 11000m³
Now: 958.0065m³
